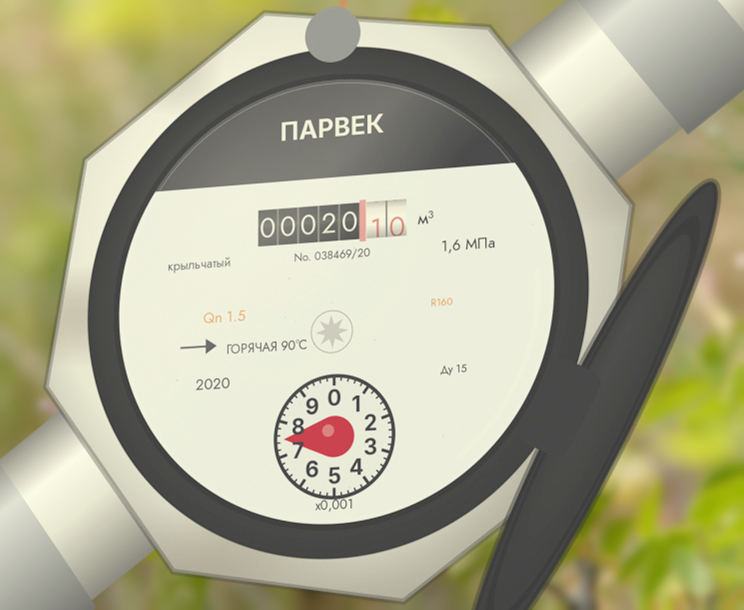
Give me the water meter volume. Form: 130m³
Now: 20.097m³
